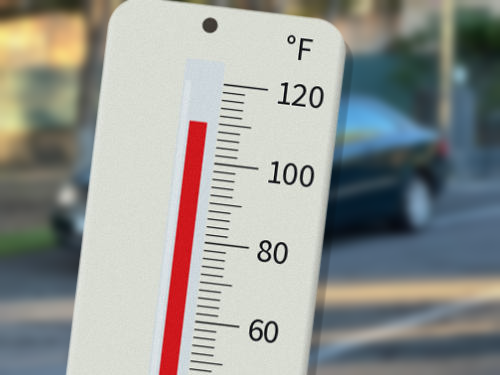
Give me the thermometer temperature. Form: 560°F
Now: 110°F
